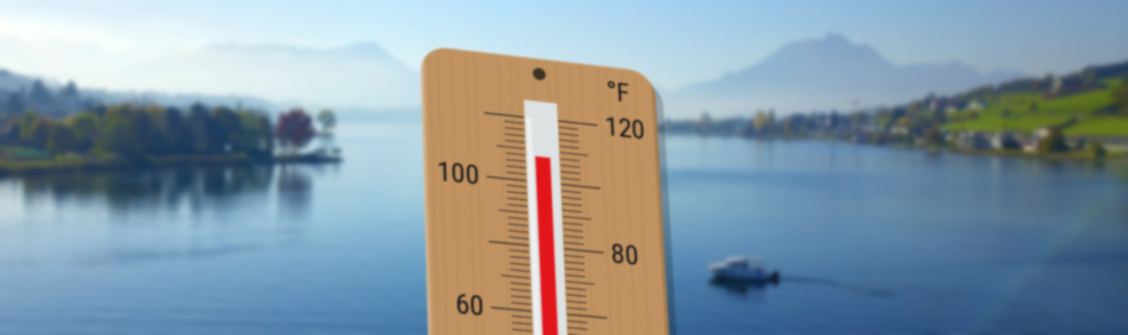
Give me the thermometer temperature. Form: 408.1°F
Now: 108°F
